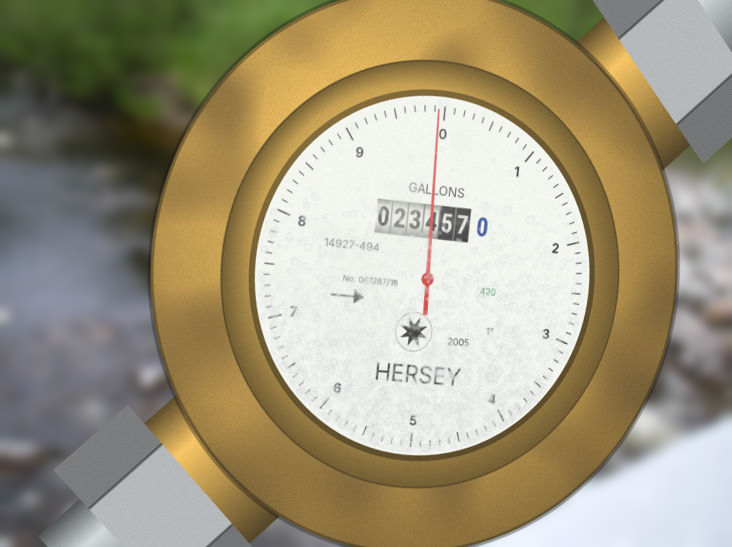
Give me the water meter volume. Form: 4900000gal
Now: 234569.9gal
